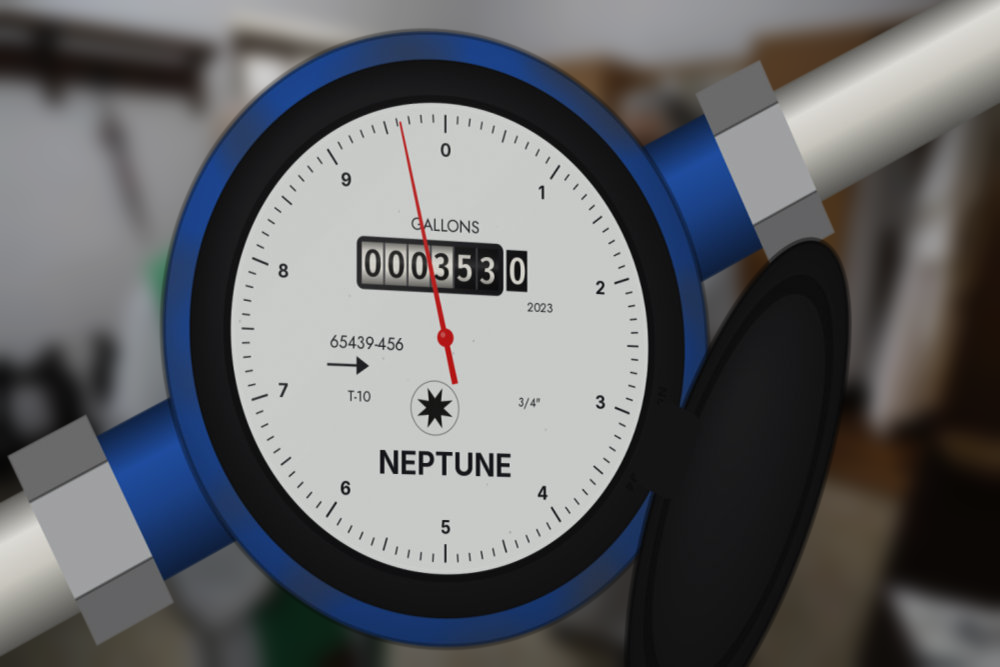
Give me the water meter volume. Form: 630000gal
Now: 3529.6gal
